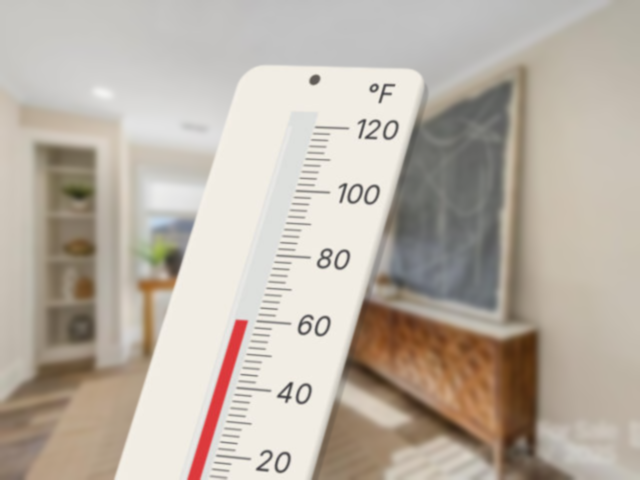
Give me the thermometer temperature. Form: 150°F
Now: 60°F
